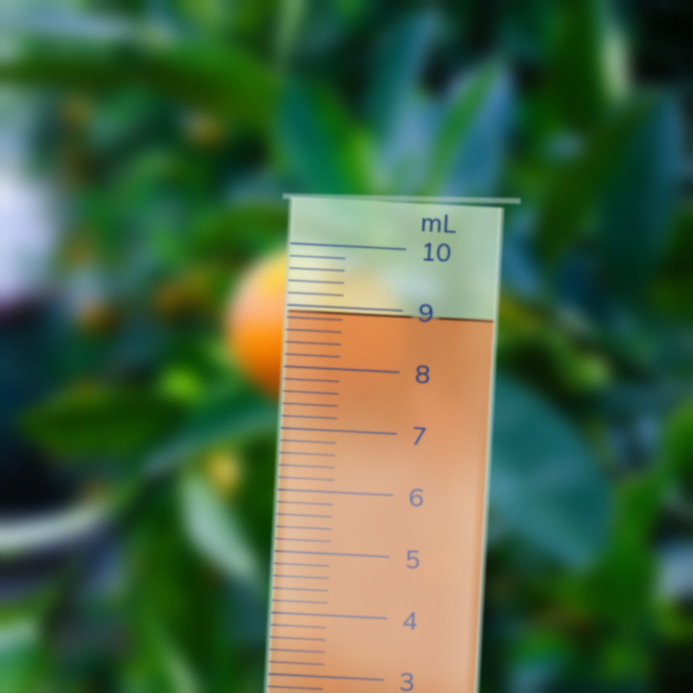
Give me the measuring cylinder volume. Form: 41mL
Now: 8.9mL
